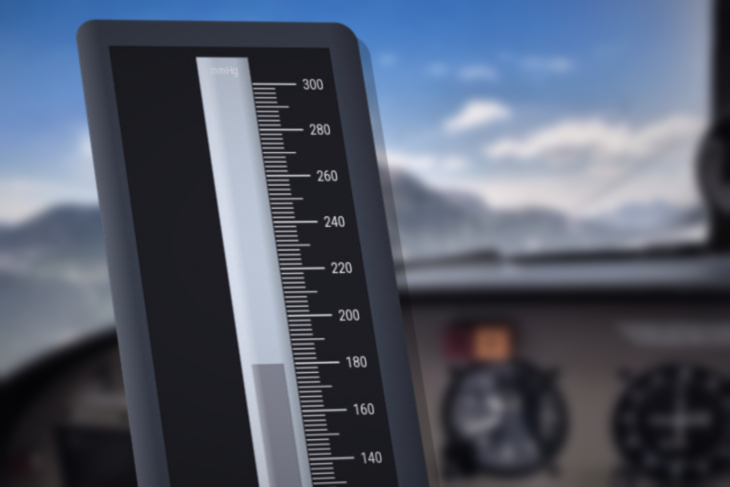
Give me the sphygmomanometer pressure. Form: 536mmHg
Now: 180mmHg
